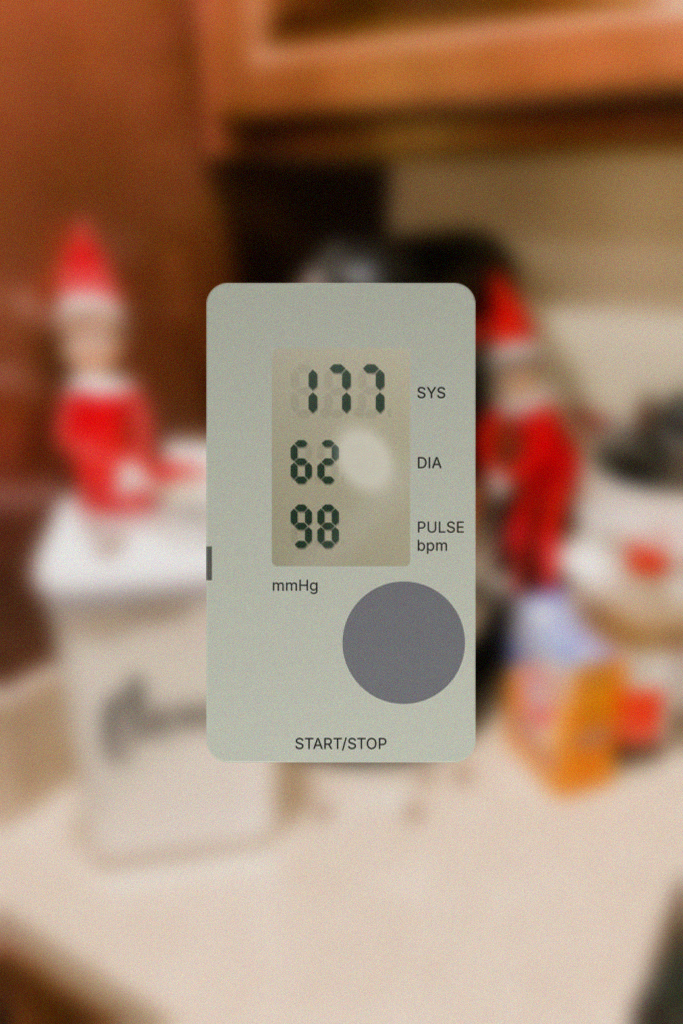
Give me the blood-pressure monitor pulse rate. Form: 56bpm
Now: 98bpm
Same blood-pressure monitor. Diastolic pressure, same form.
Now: 62mmHg
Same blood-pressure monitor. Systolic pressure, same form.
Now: 177mmHg
